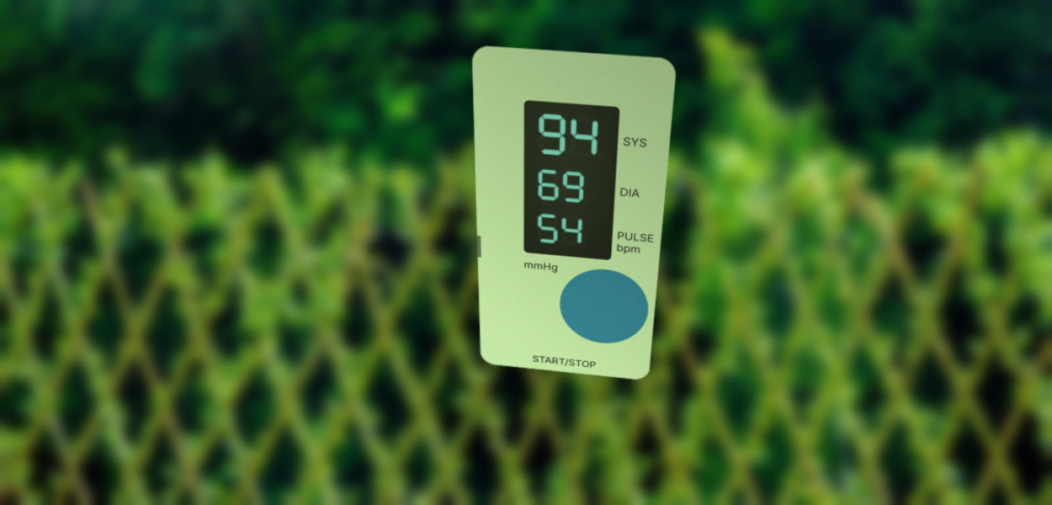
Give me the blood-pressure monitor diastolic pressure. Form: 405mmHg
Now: 69mmHg
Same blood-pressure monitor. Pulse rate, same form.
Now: 54bpm
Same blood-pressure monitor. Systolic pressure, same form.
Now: 94mmHg
